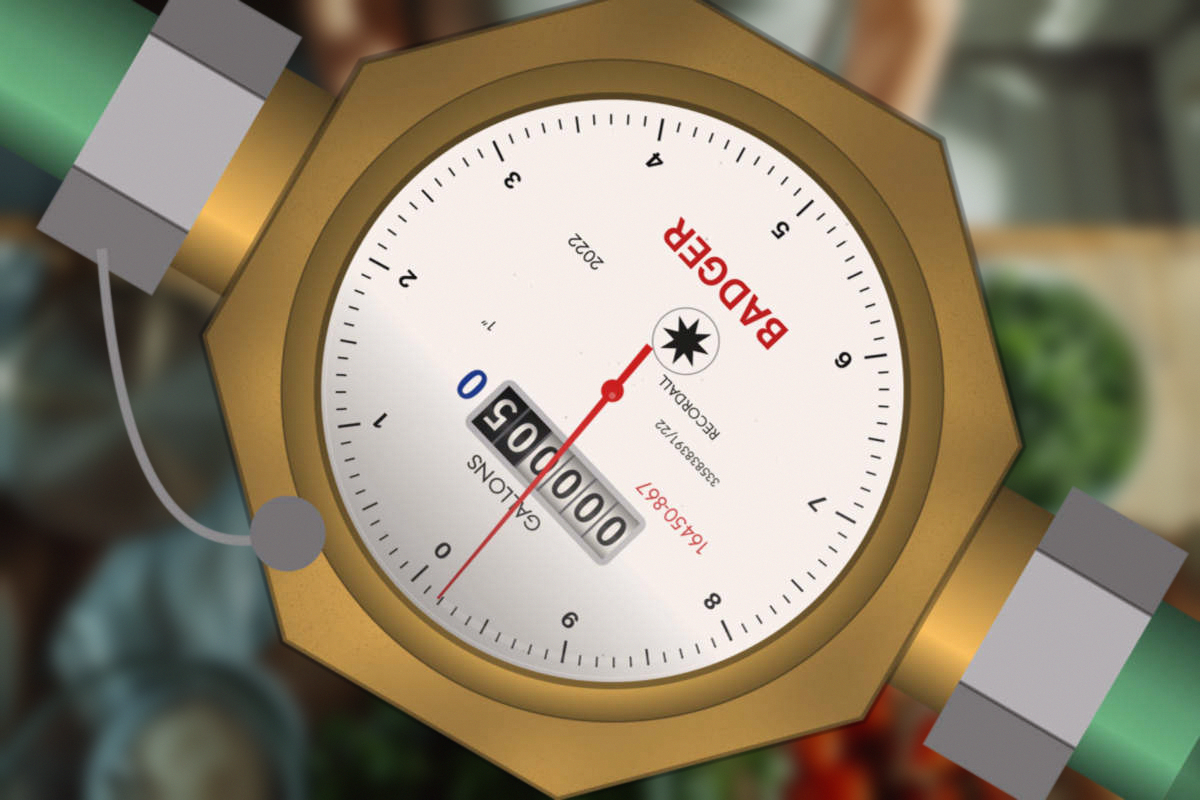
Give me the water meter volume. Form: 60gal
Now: 49.8gal
